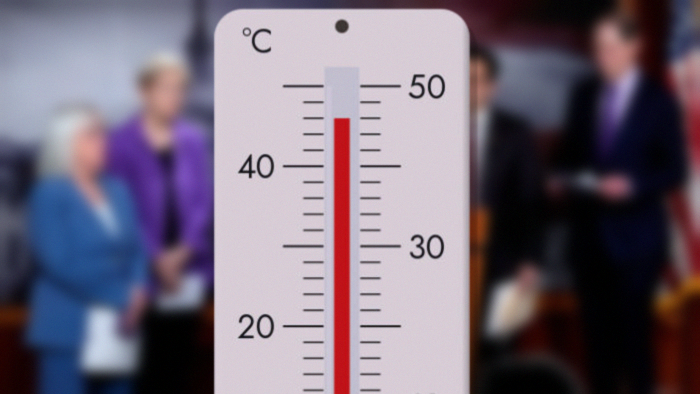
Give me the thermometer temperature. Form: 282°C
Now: 46°C
